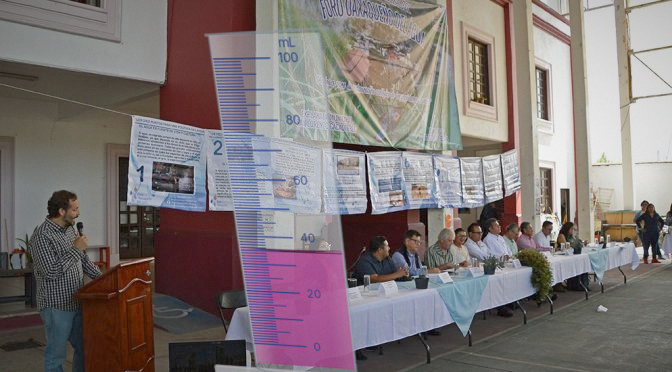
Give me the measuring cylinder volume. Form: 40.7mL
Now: 35mL
